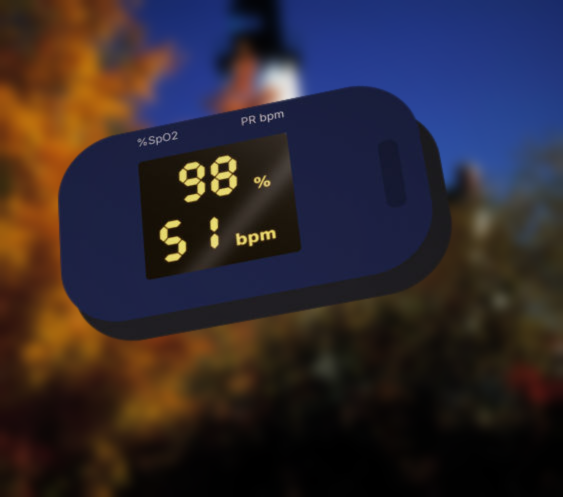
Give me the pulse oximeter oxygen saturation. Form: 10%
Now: 98%
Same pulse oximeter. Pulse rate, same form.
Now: 51bpm
